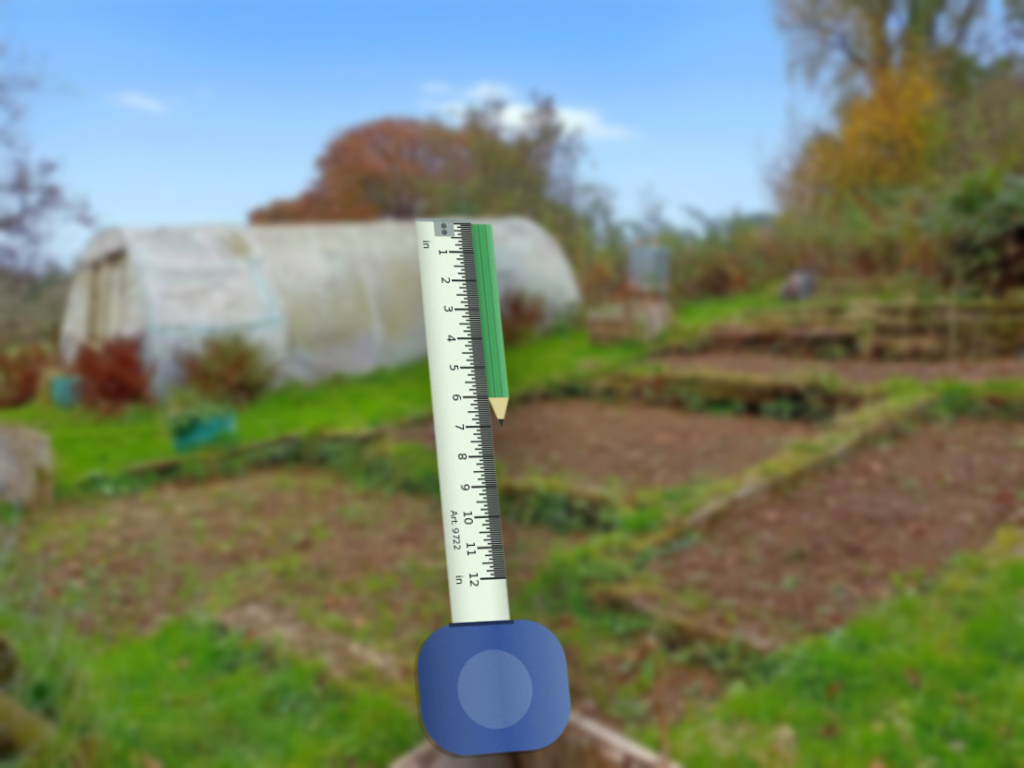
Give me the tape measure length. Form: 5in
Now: 7in
